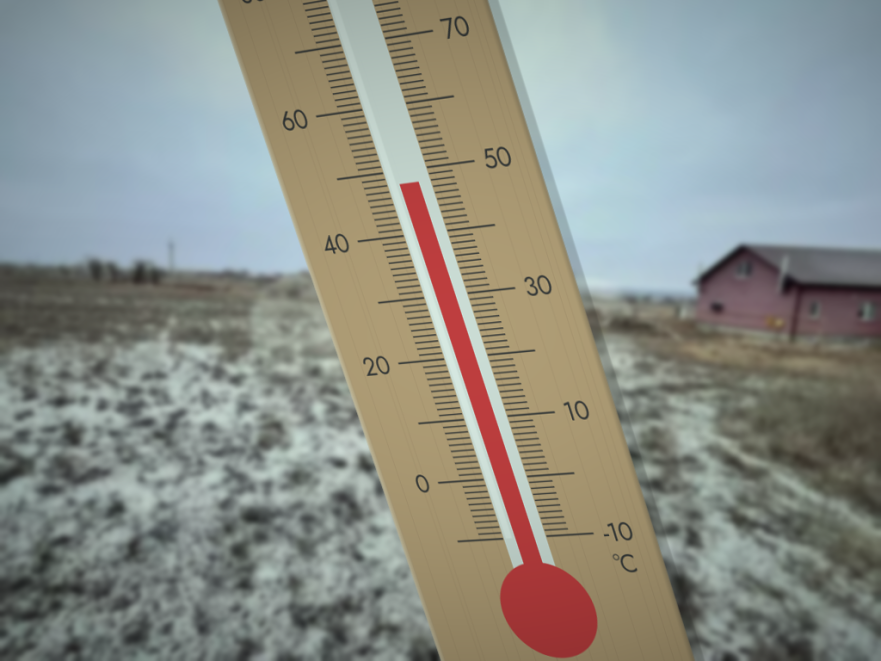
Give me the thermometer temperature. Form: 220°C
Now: 48°C
